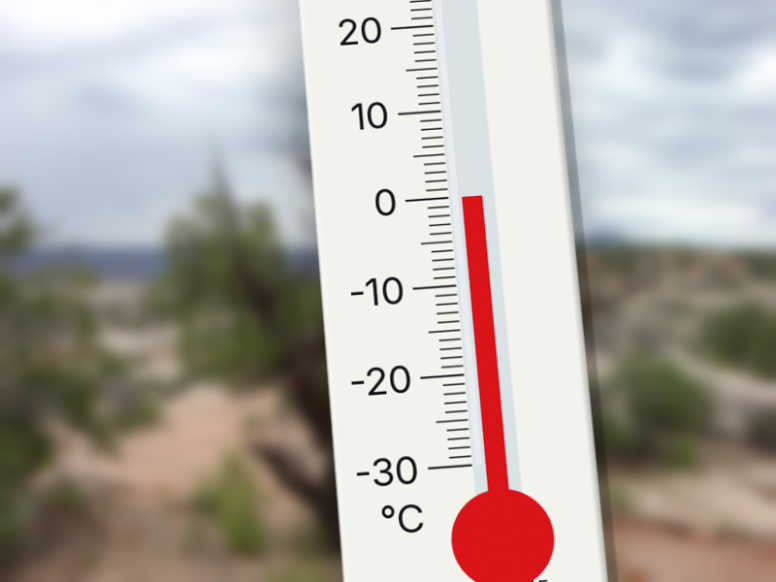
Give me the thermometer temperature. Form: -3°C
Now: 0°C
